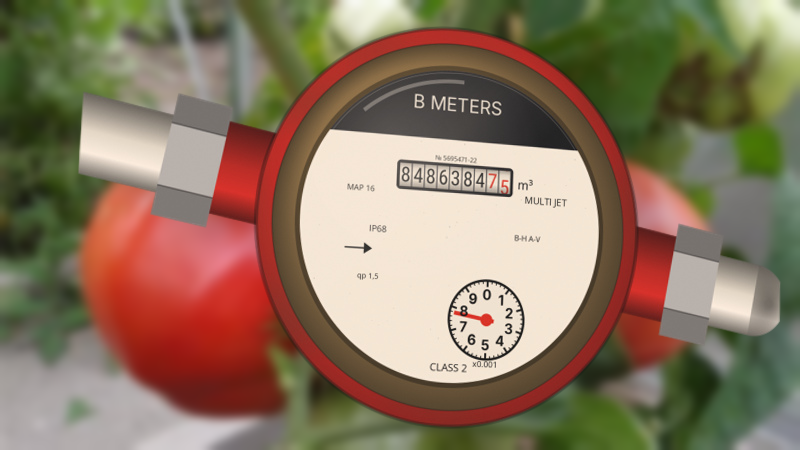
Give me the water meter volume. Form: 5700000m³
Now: 8486384.747m³
